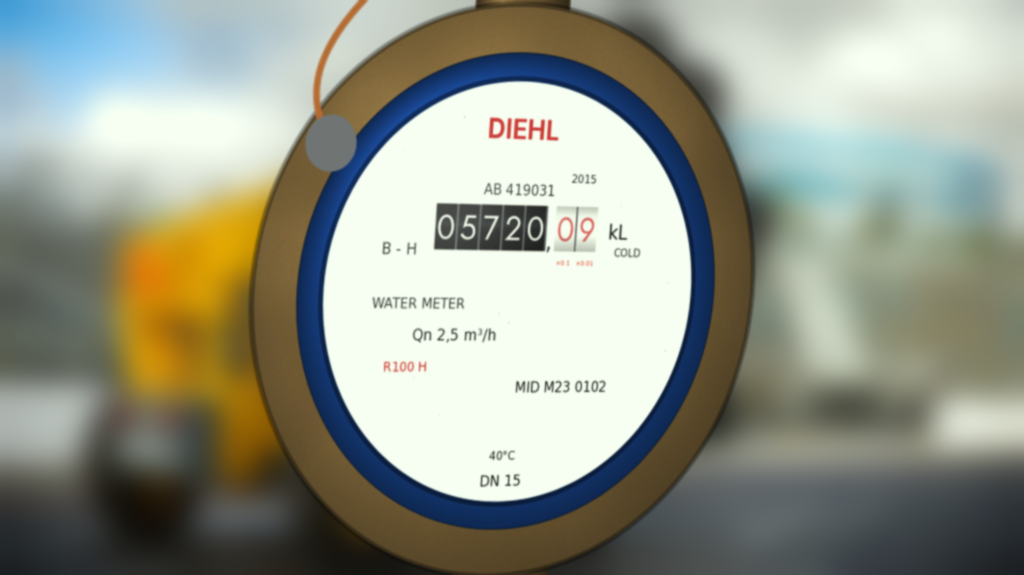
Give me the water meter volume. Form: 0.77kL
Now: 5720.09kL
